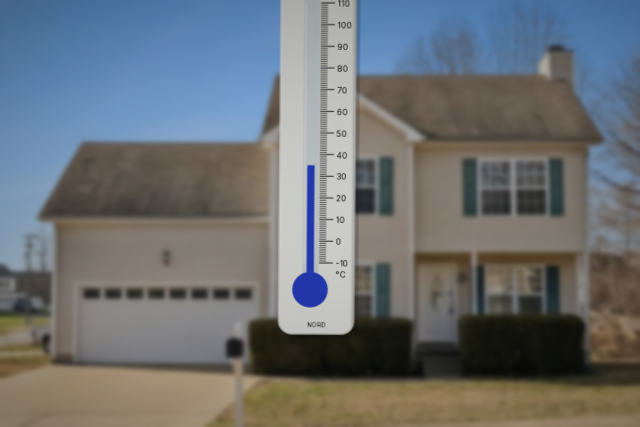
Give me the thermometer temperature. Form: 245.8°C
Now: 35°C
